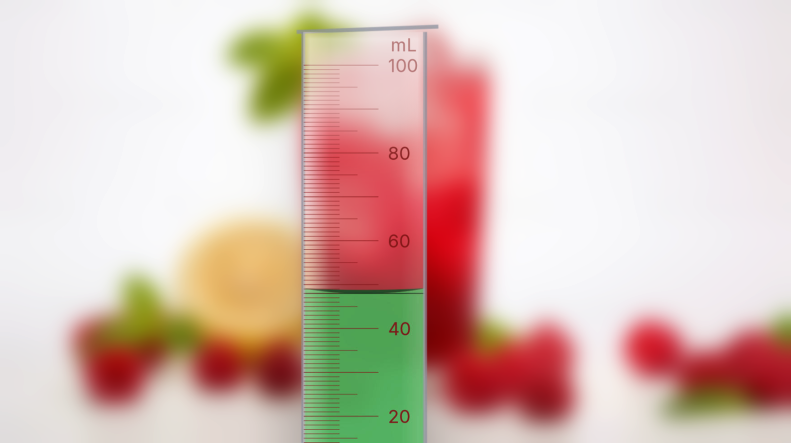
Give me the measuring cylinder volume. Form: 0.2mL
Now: 48mL
